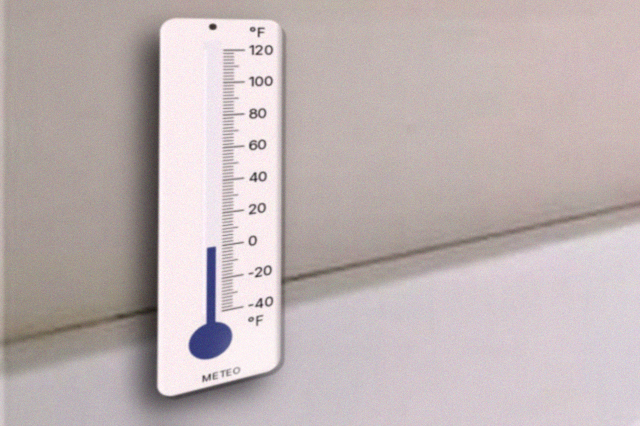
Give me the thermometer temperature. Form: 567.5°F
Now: 0°F
